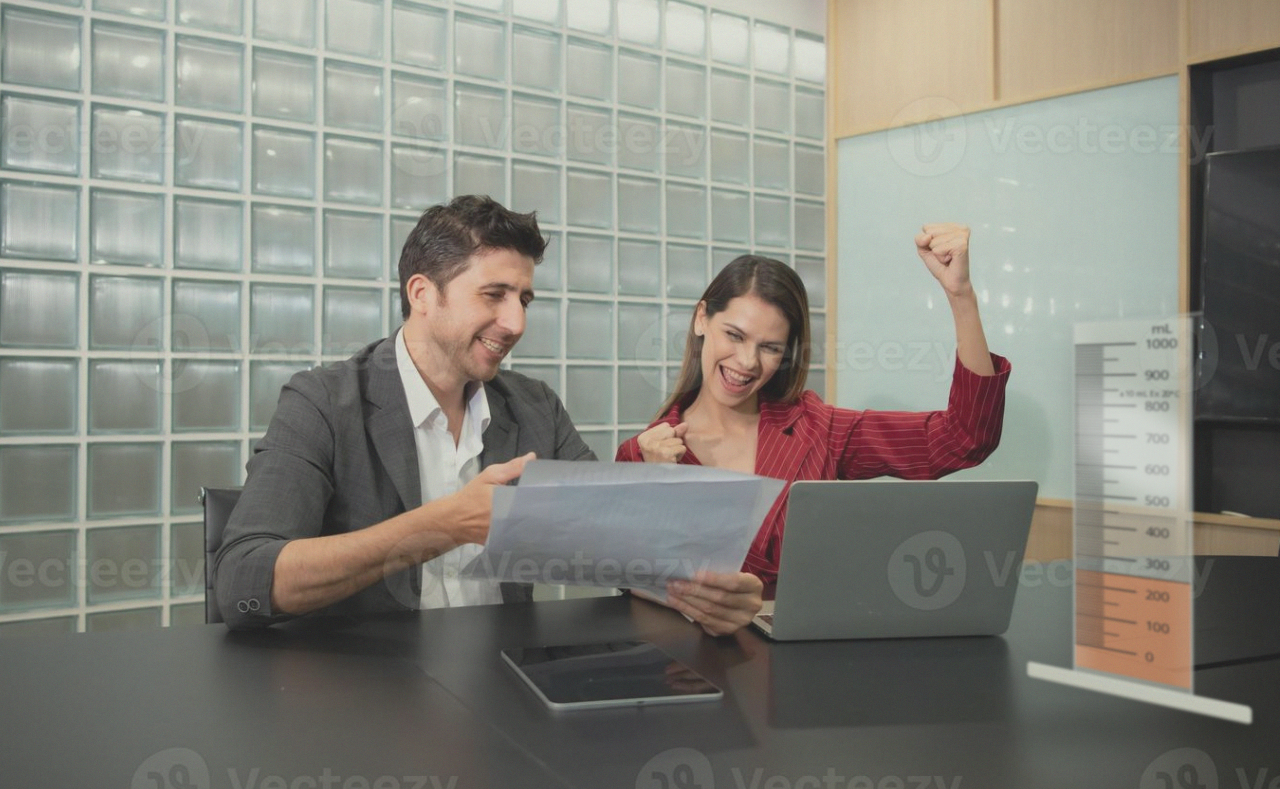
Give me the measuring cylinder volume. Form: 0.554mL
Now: 250mL
